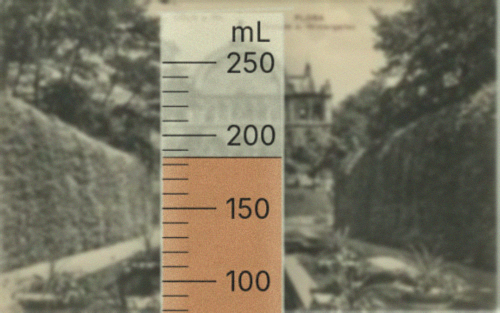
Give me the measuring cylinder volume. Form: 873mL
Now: 185mL
